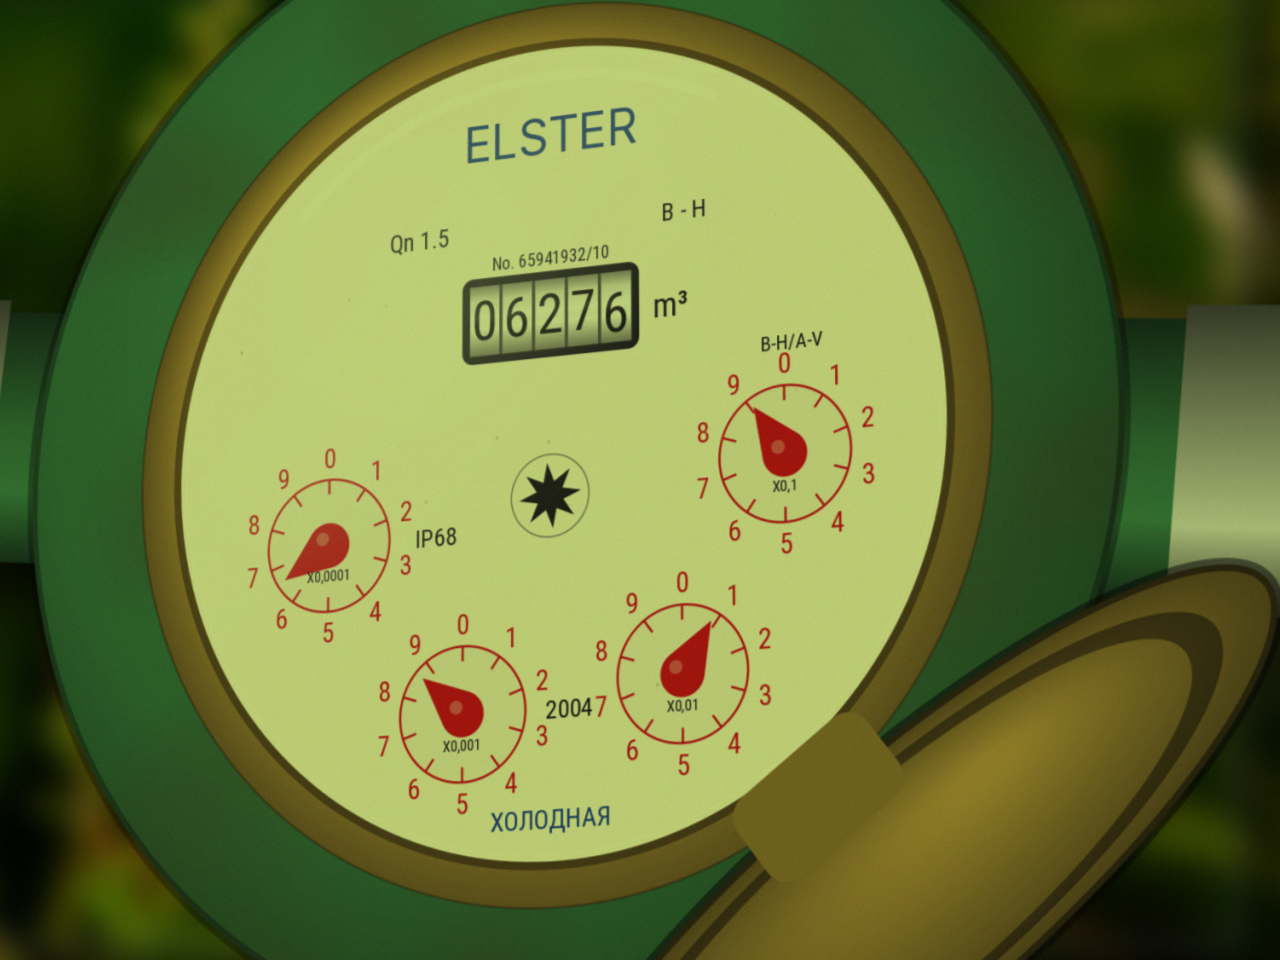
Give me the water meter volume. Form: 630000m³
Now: 6275.9086m³
